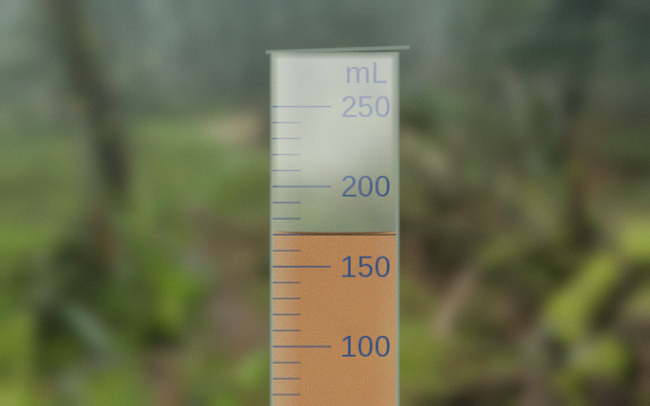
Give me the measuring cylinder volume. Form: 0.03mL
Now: 170mL
